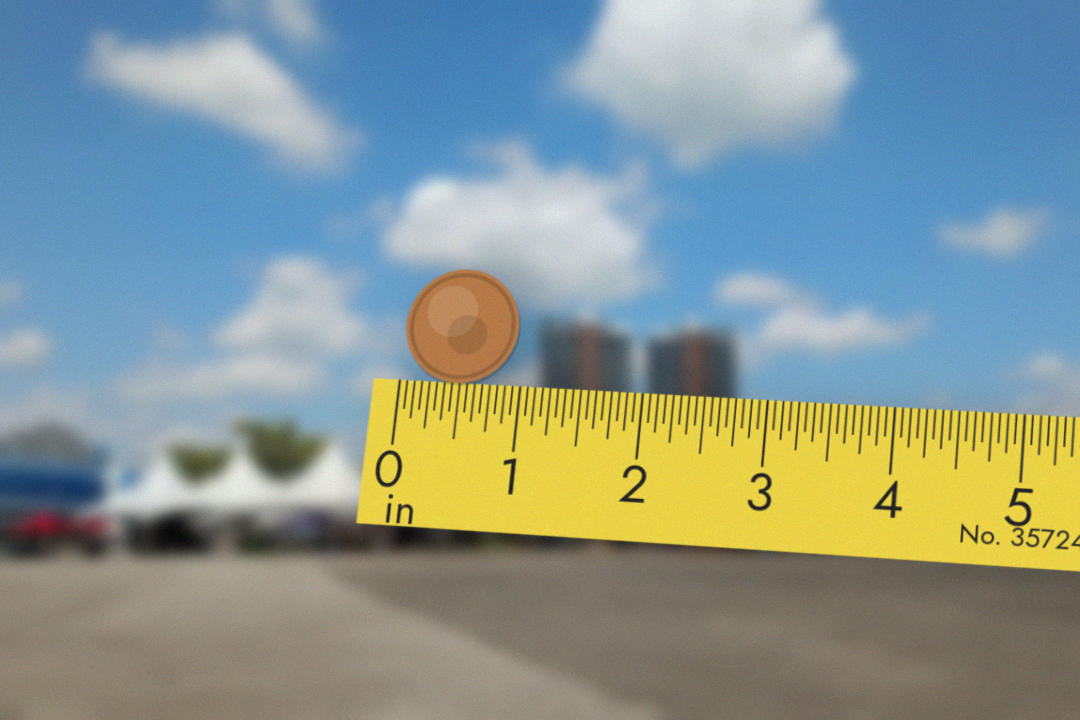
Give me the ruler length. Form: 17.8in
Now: 0.9375in
